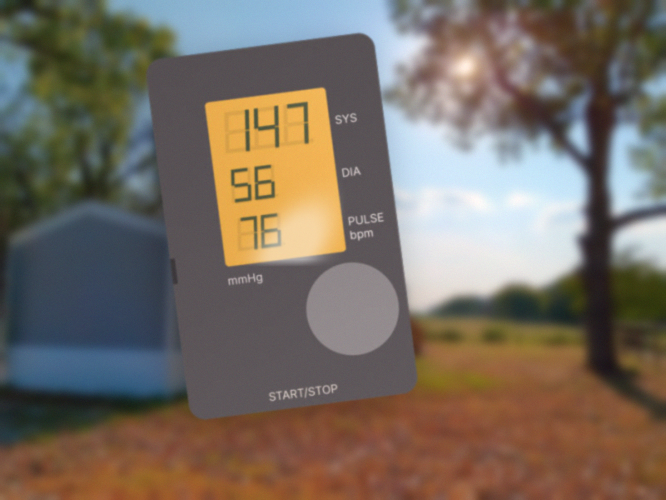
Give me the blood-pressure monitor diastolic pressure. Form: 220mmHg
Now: 56mmHg
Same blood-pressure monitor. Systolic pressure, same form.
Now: 147mmHg
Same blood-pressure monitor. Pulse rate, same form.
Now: 76bpm
